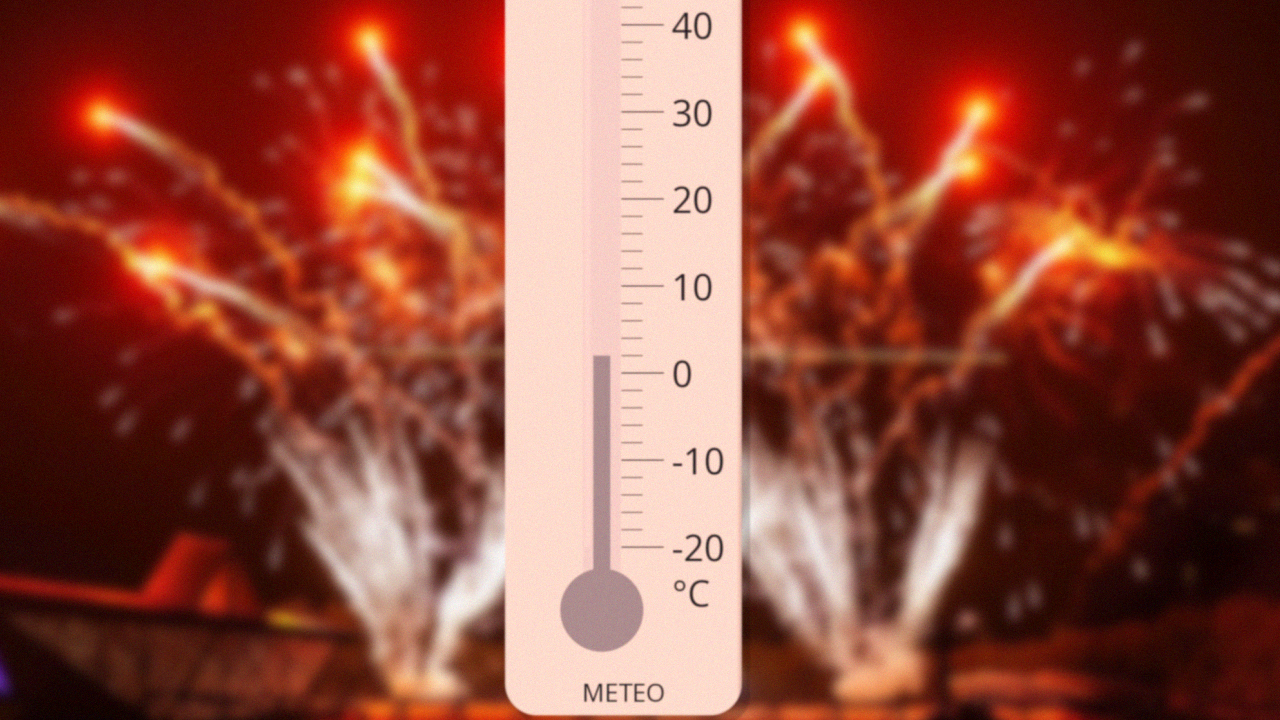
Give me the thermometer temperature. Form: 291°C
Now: 2°C
